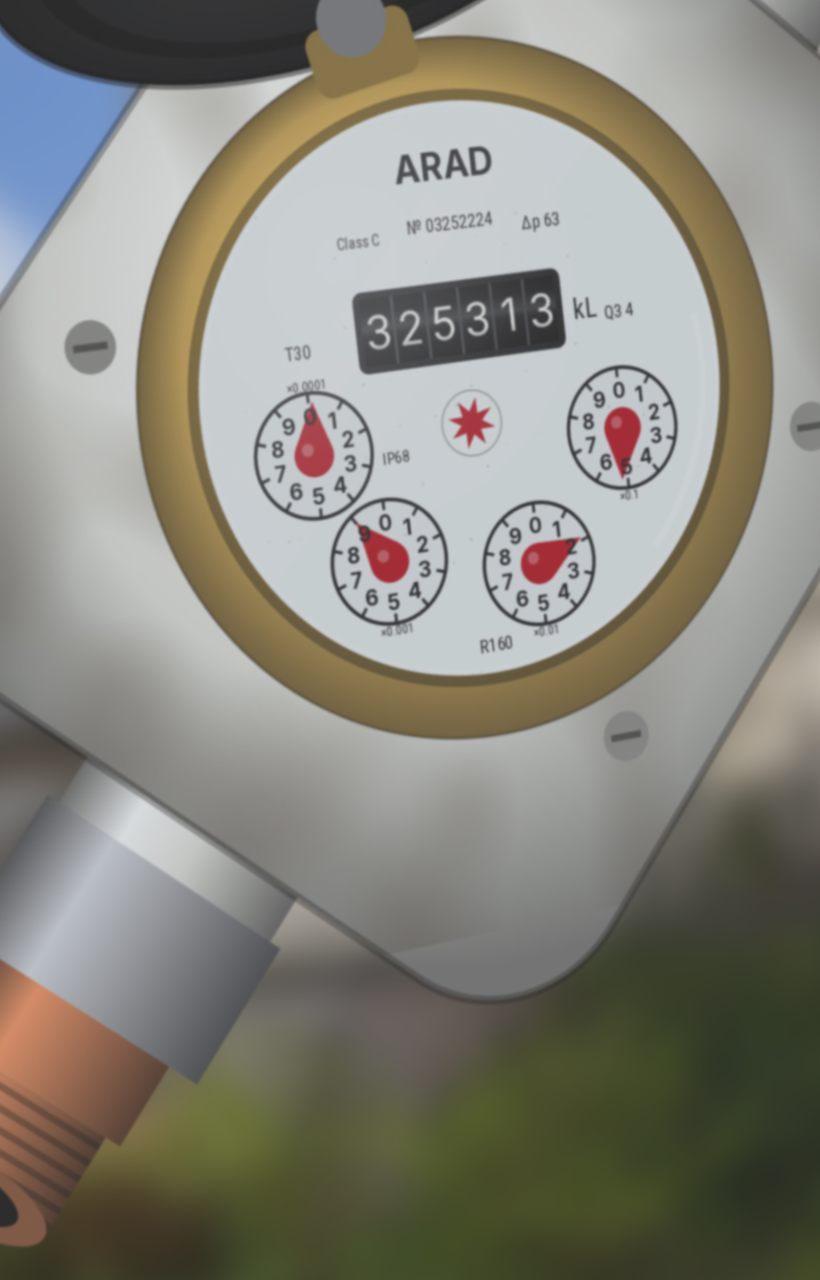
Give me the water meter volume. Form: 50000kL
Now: 325313.5190kL
